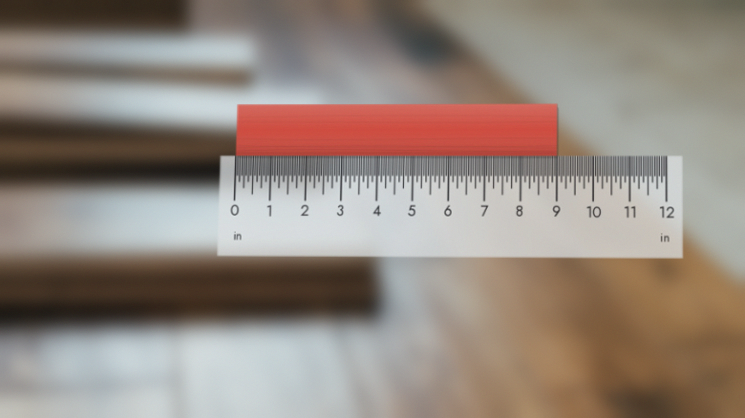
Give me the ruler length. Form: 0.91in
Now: 9in
